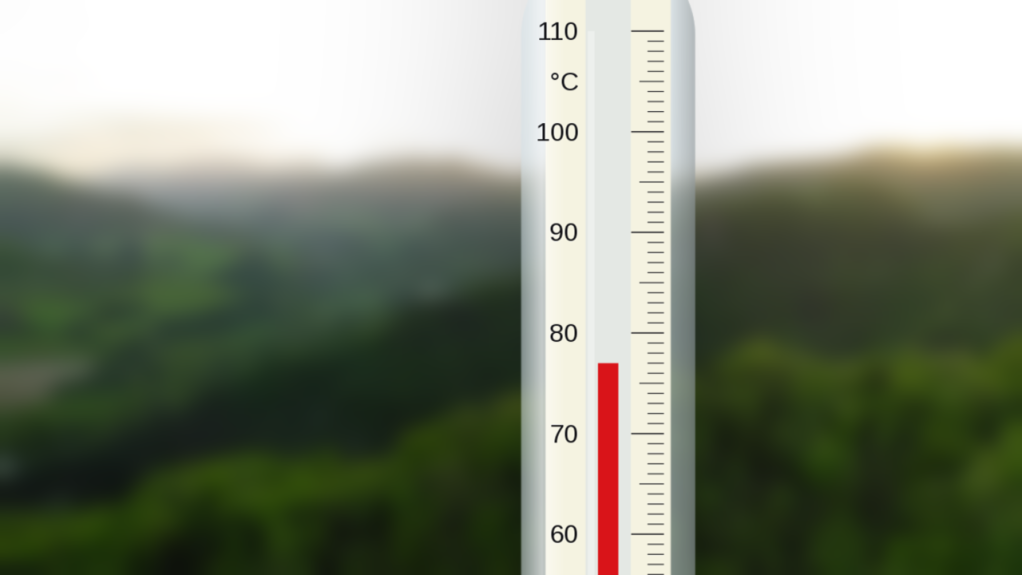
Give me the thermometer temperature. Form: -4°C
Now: 77°C
